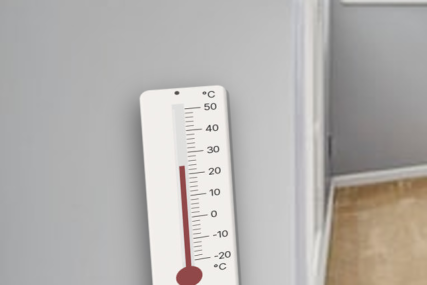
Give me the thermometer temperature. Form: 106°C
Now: 24°C
